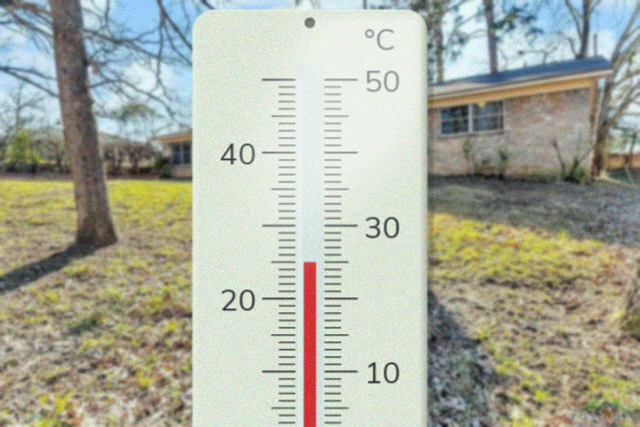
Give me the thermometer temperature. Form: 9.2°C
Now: 25°C
